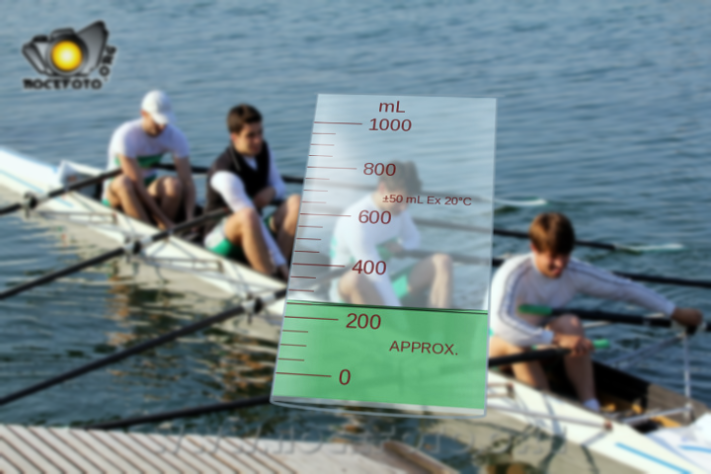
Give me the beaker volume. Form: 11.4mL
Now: 250mL
